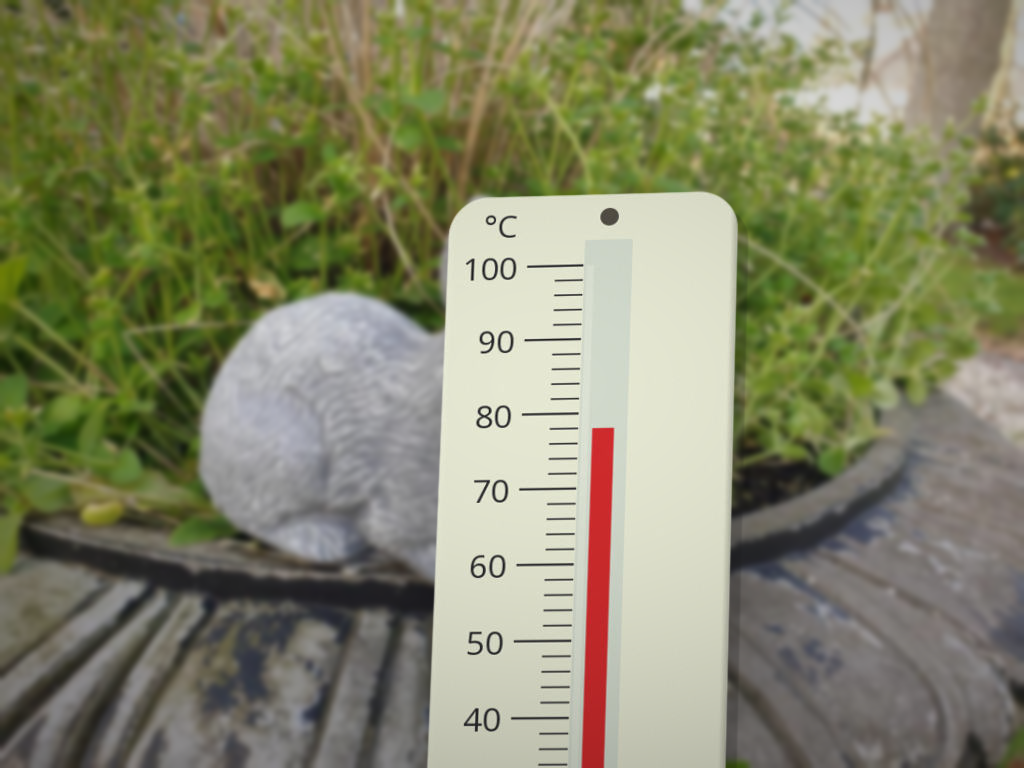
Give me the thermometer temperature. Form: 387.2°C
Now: 78°C
